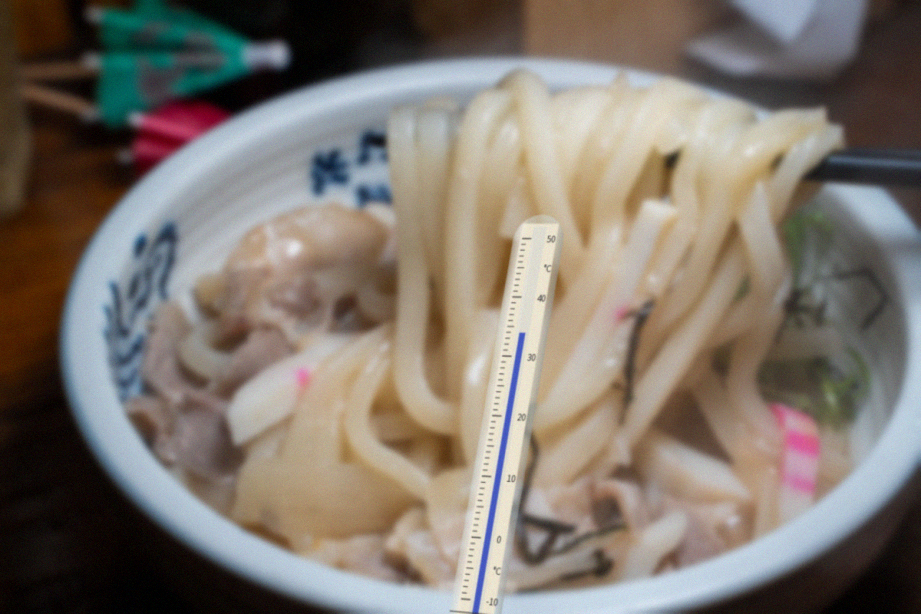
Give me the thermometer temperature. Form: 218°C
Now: 34°C
